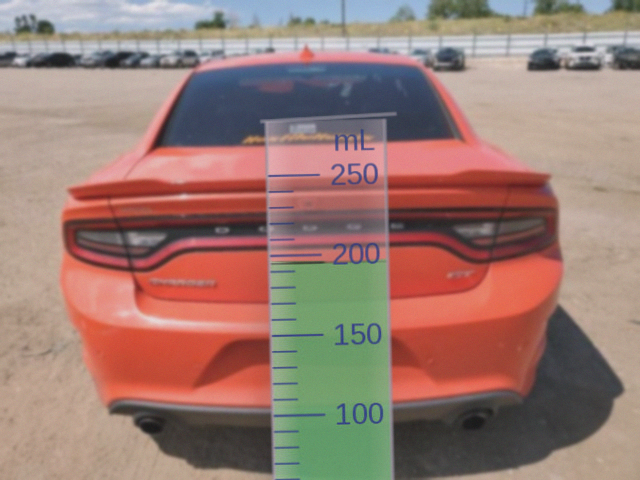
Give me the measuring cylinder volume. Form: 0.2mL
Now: 195mL
